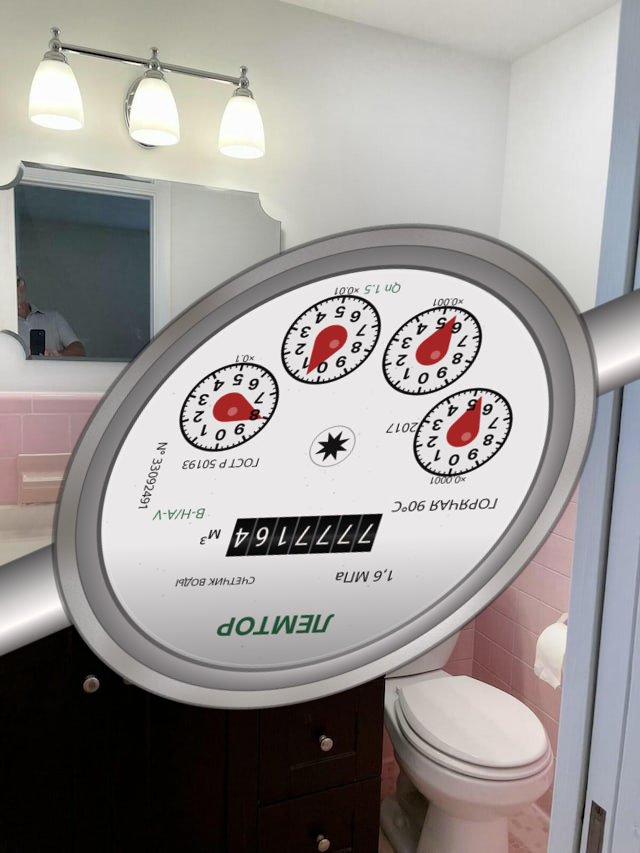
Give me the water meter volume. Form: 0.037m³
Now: 7777164.8055m³
